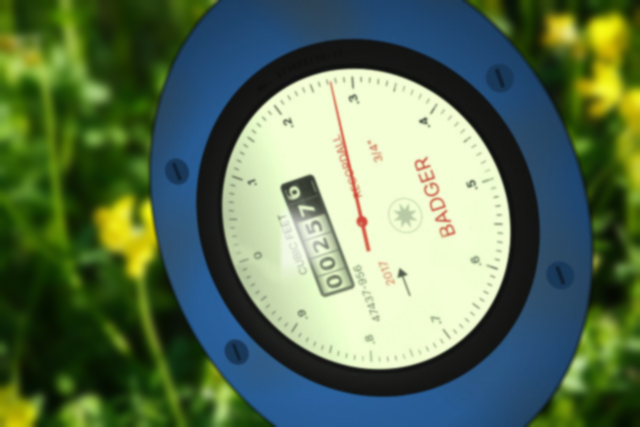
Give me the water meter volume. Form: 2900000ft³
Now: 2576.27ft³
